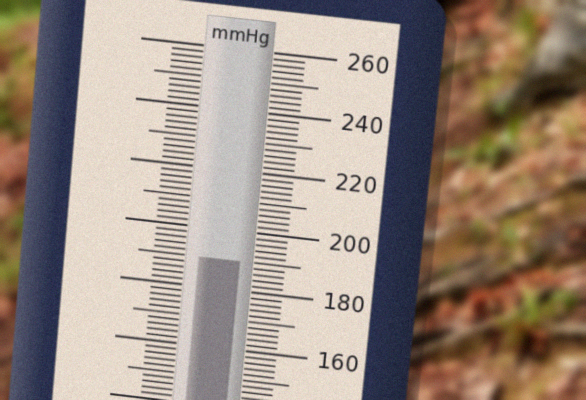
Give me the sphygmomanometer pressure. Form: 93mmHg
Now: 190mmHg
